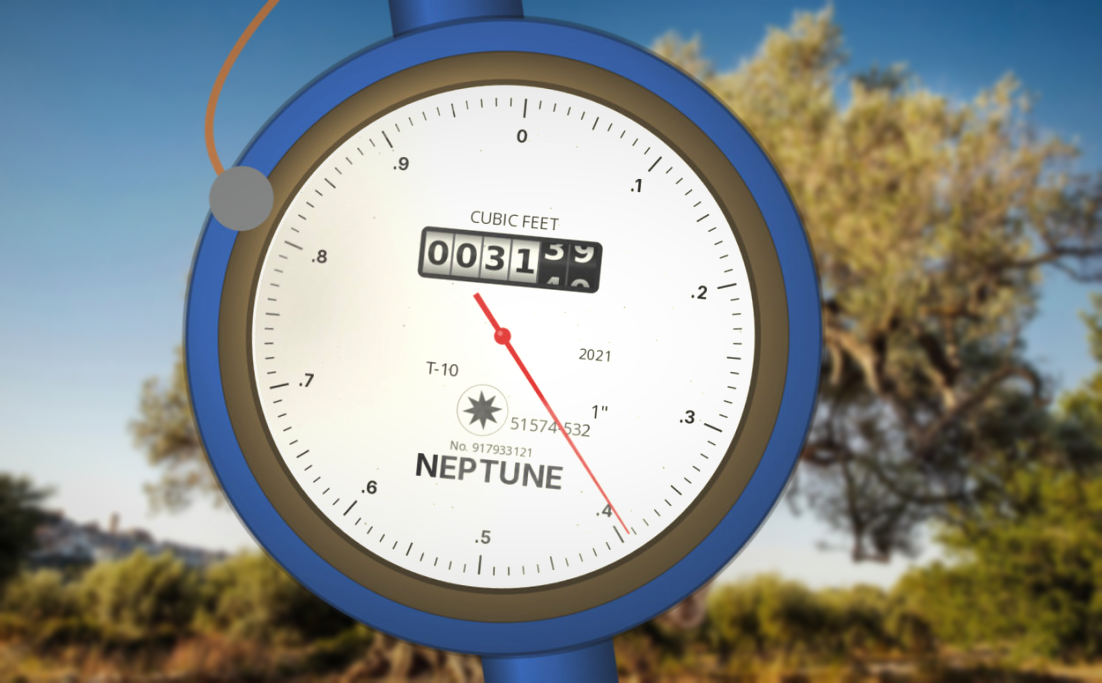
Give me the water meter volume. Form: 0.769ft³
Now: 3139.39ft³
